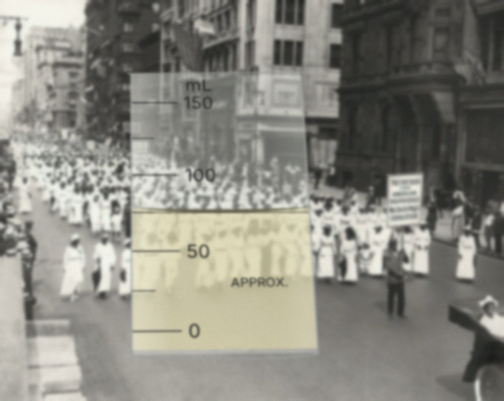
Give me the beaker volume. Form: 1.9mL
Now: 75mL
